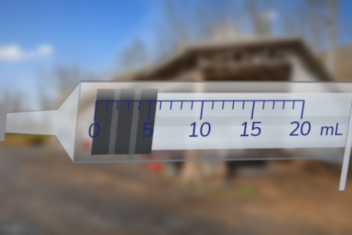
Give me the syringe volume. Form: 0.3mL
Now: 0mL
